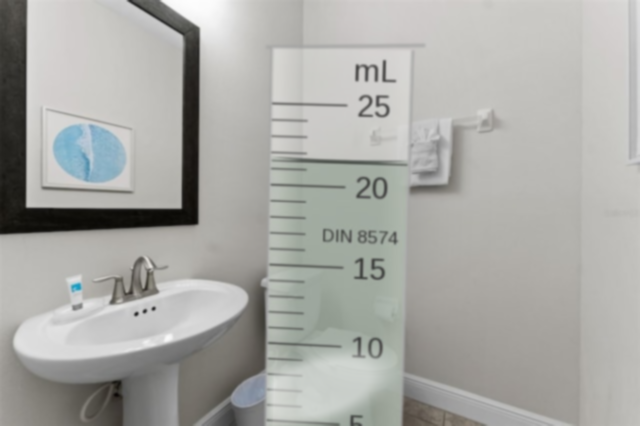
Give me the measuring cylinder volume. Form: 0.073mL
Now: 21.5mL
